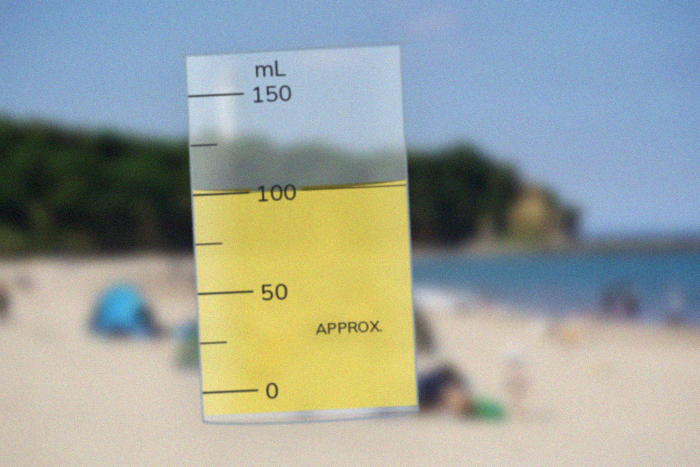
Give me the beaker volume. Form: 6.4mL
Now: 100mL
